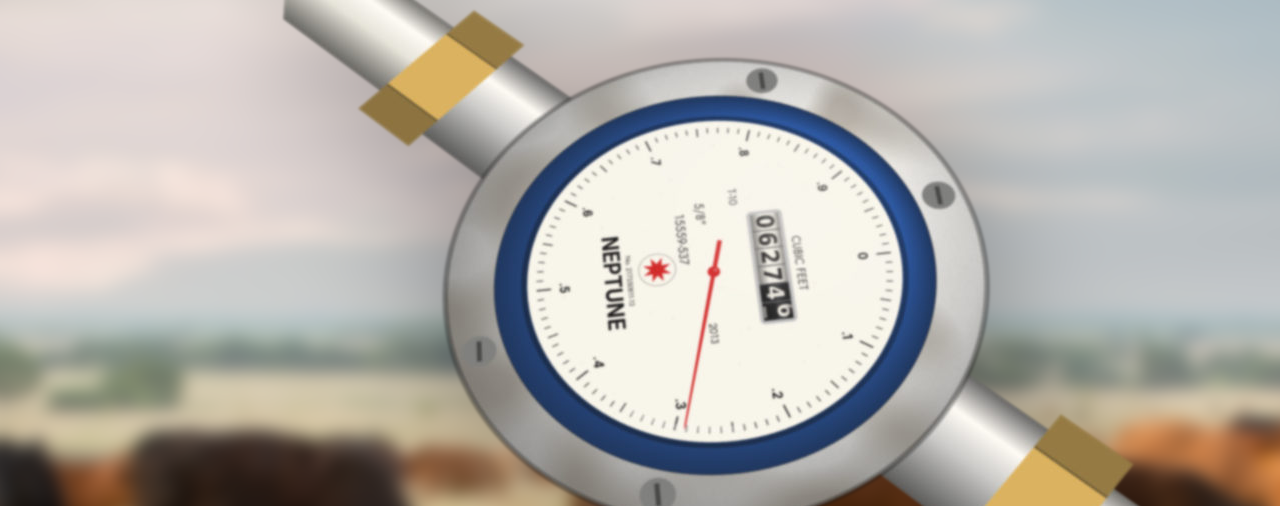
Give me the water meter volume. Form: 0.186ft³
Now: 62746.29ft³
